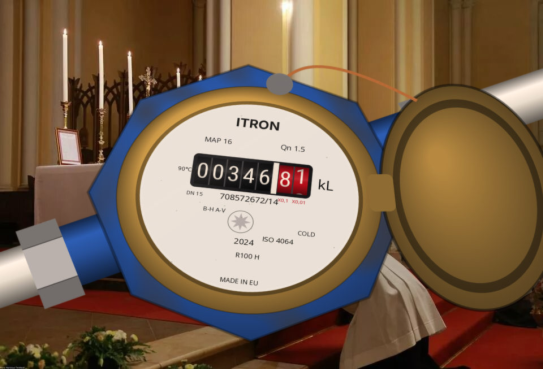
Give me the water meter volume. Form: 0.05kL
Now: 346.81kL
